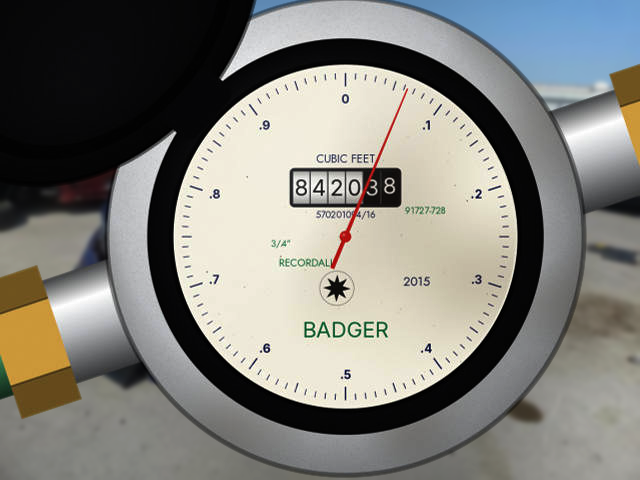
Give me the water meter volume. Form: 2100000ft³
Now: 842038.06ft³
